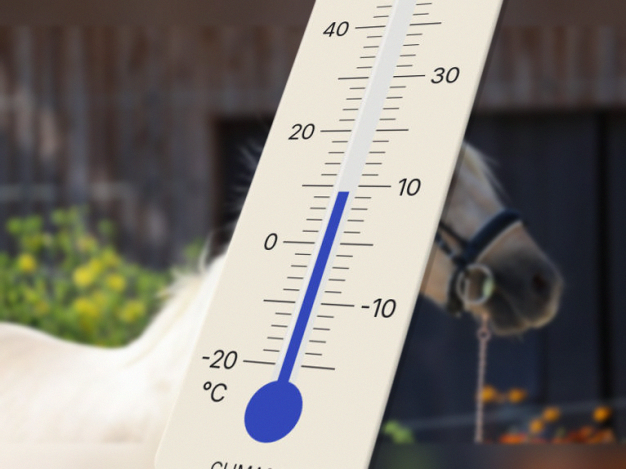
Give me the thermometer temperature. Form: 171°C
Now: 9°C
